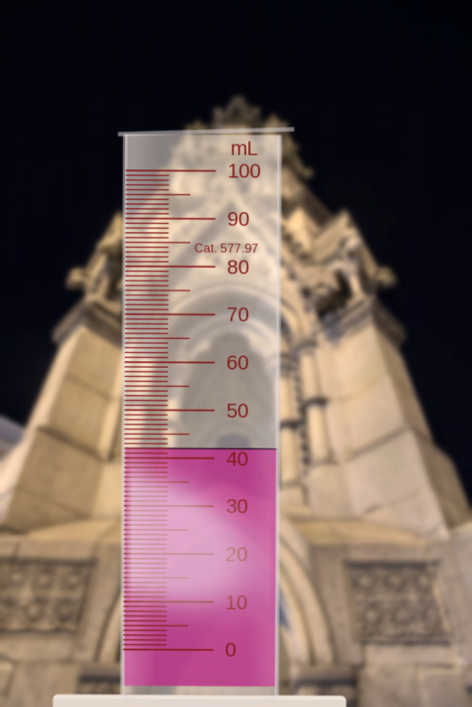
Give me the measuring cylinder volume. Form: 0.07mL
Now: 42mL
